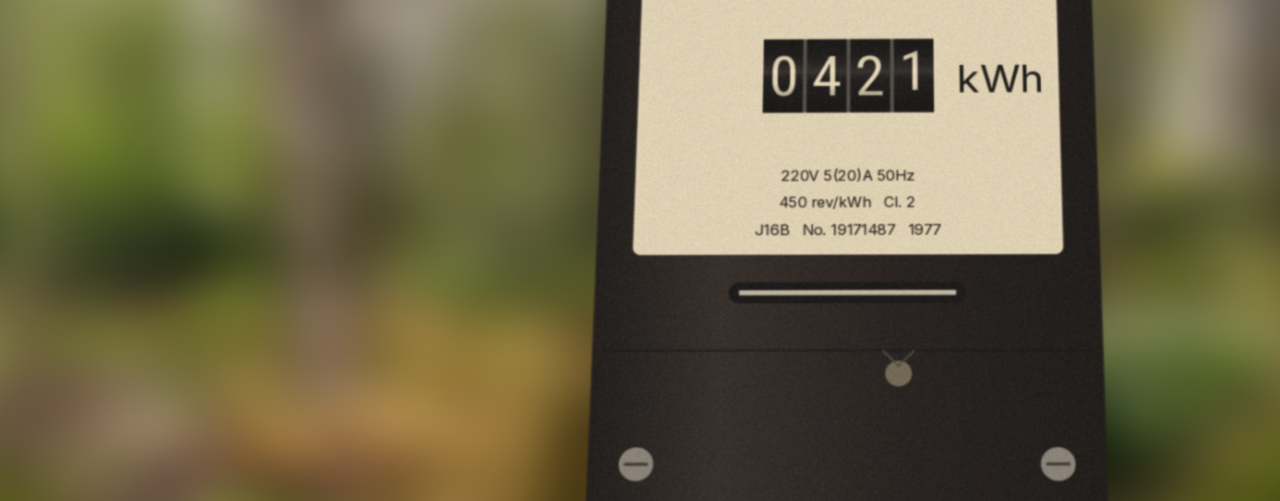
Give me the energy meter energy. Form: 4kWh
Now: 421kWh
